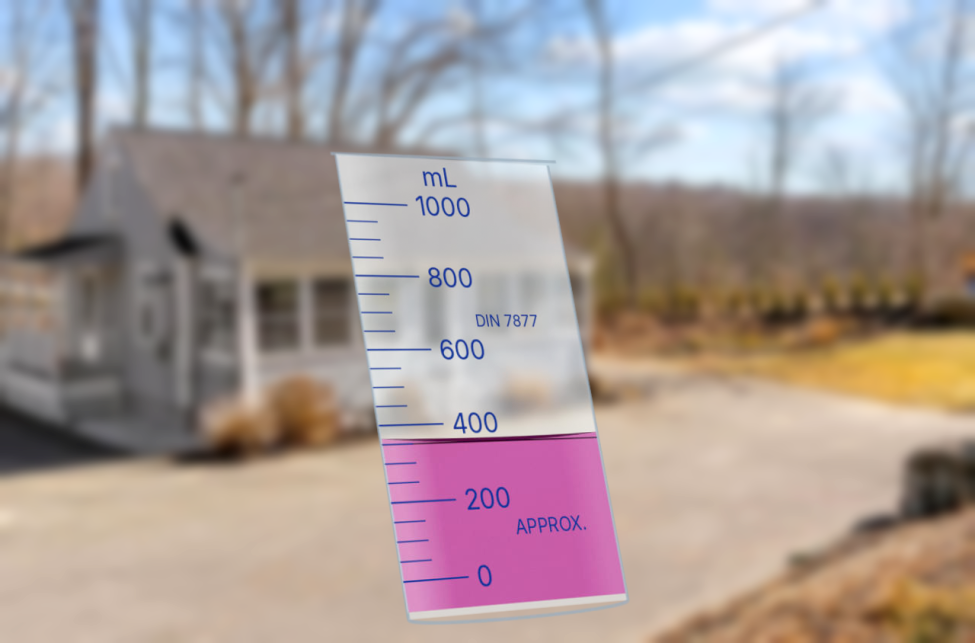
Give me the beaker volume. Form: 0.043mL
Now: 350mL
